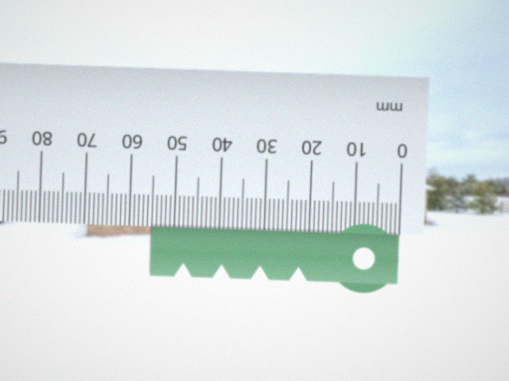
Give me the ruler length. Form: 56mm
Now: 55mm
